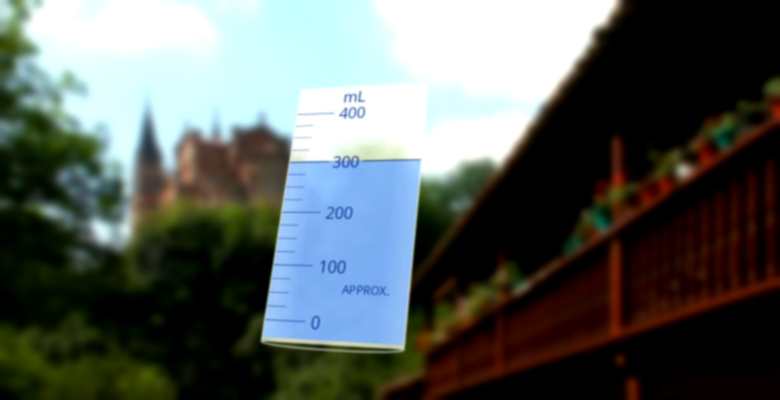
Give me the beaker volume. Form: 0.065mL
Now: 300mL
